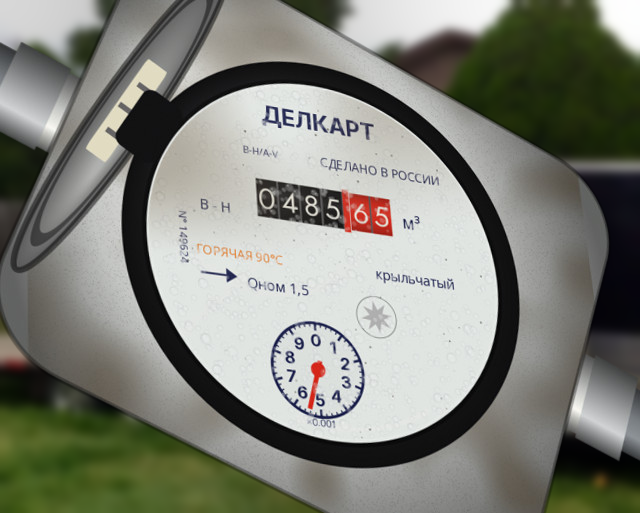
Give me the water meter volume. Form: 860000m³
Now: 485.655m³
